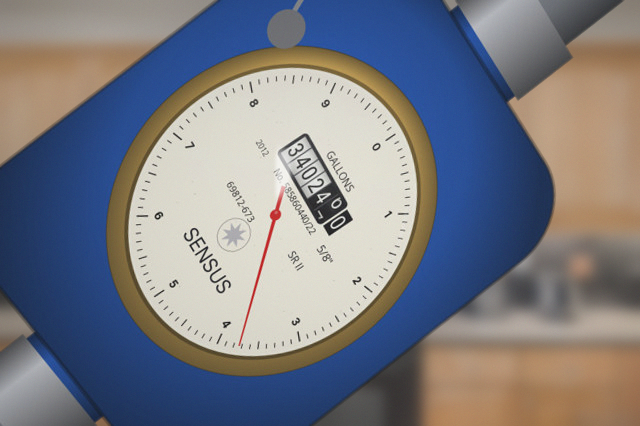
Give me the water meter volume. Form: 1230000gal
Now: 3402463.7gal
